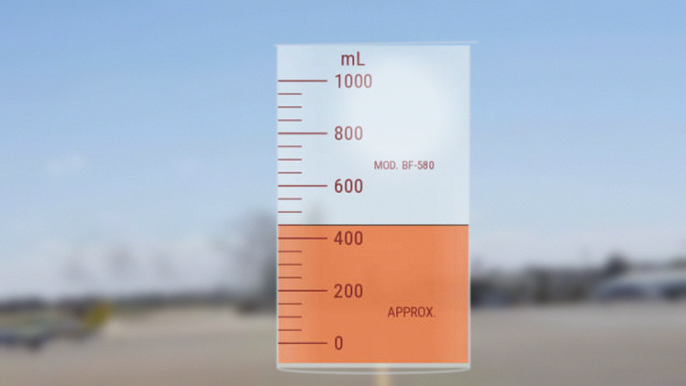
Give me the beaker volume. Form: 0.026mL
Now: 450mL
